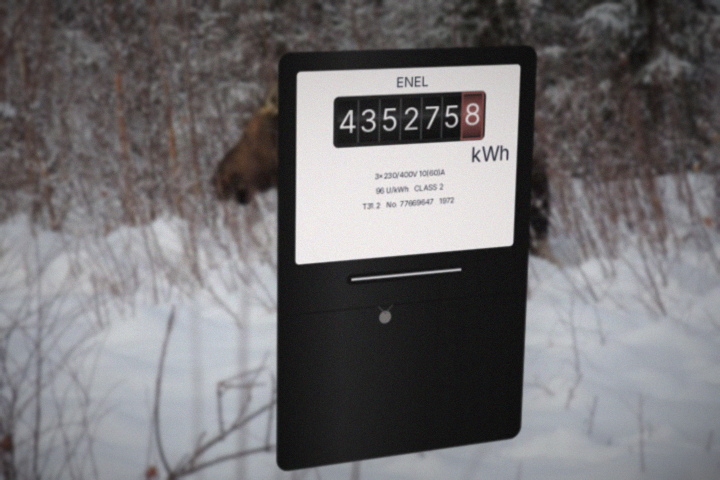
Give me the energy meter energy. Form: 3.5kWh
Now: 435275.8kWh
